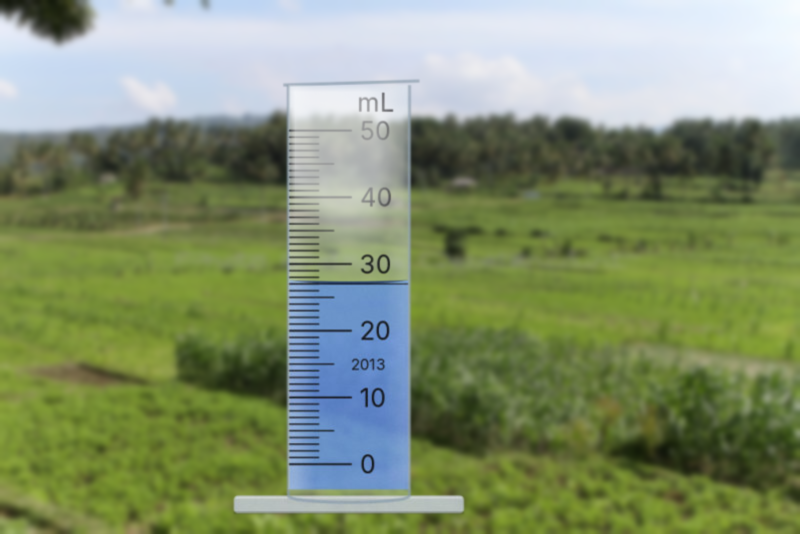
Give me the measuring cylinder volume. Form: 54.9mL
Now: 27mL
